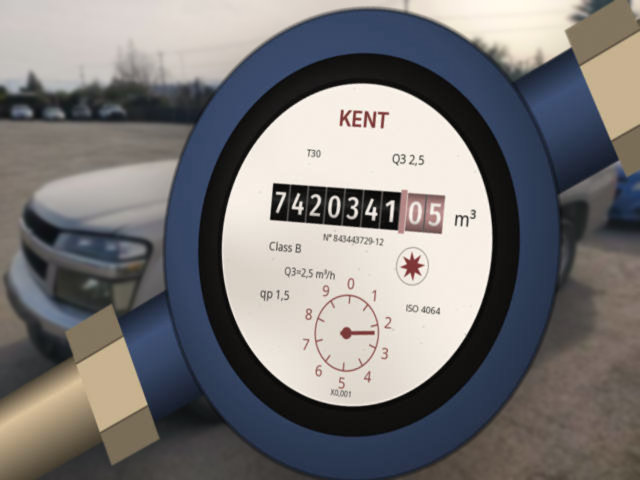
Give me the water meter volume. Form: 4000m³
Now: 7420341.052m³
